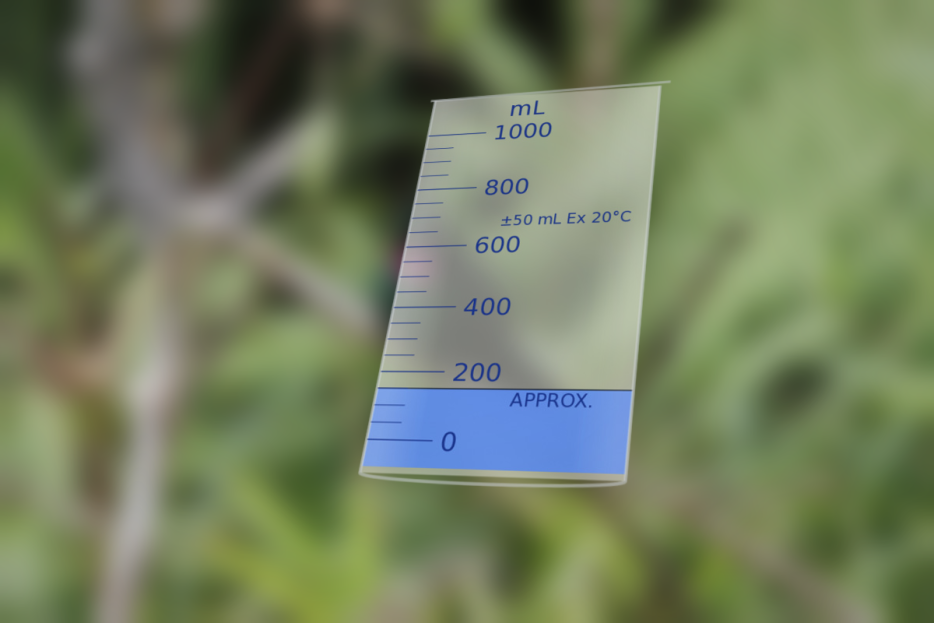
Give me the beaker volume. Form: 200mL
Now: 150mL
